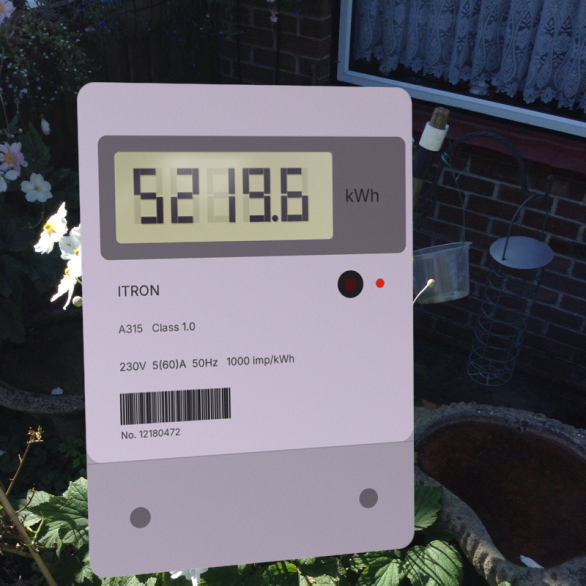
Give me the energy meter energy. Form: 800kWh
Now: 5219.6kWh
